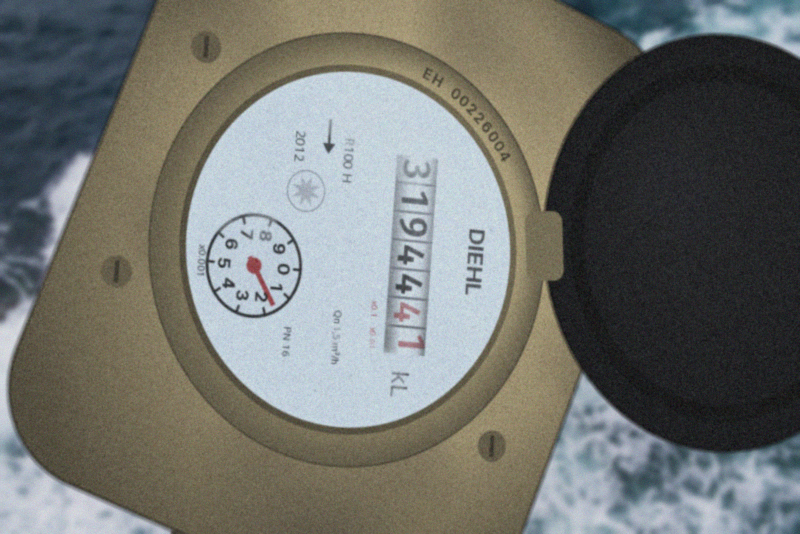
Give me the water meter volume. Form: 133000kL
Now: 31944.411kL
